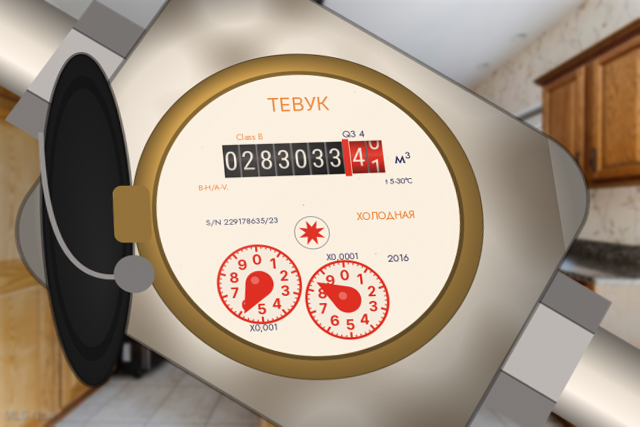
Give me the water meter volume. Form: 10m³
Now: 283033.4058m³
